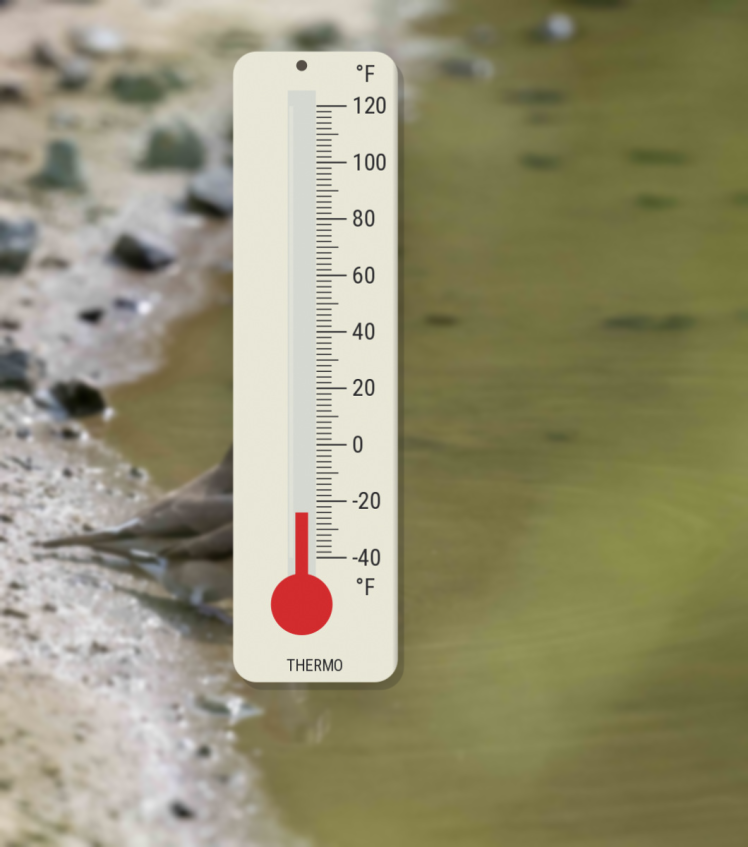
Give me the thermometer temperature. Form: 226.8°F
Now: -24°F
